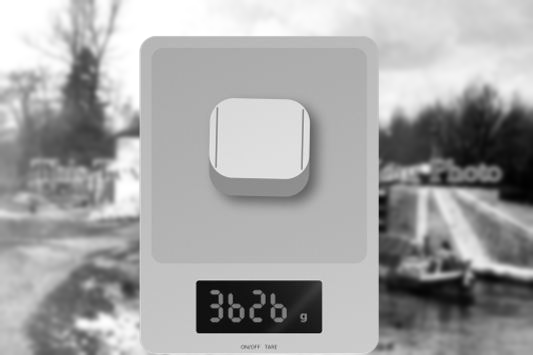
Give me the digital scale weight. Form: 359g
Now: 3626g
